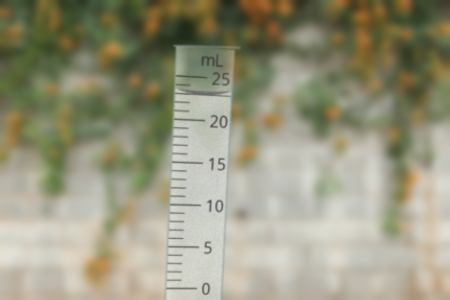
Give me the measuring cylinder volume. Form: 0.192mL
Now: 23mL
